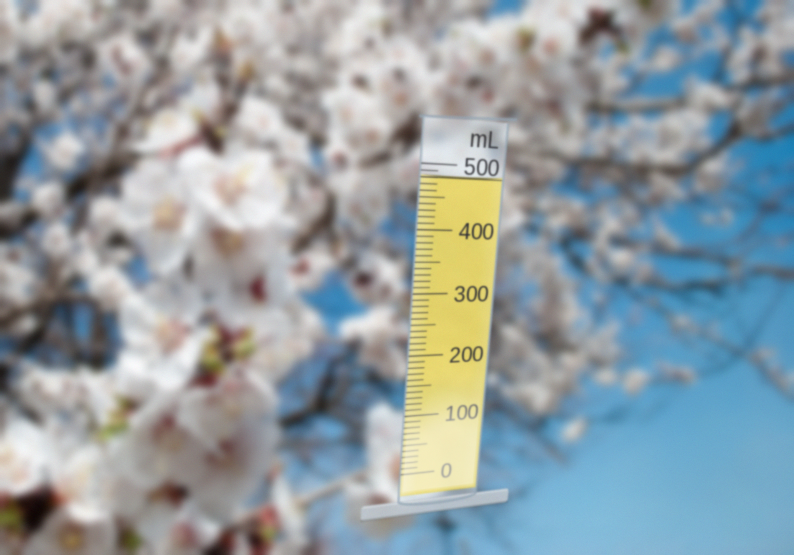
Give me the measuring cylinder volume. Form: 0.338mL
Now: 480mL
